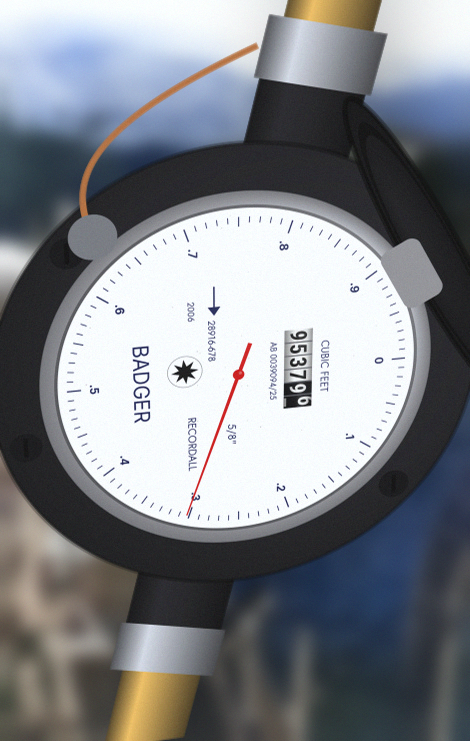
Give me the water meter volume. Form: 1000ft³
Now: 953796.30ft³
